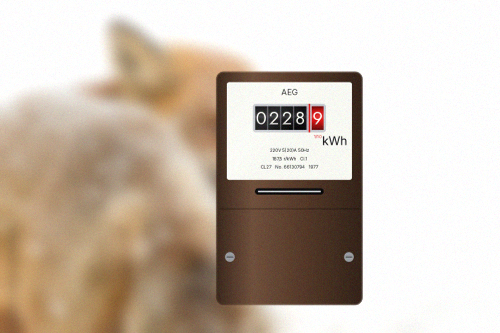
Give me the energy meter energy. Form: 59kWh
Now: 228.9kWh
